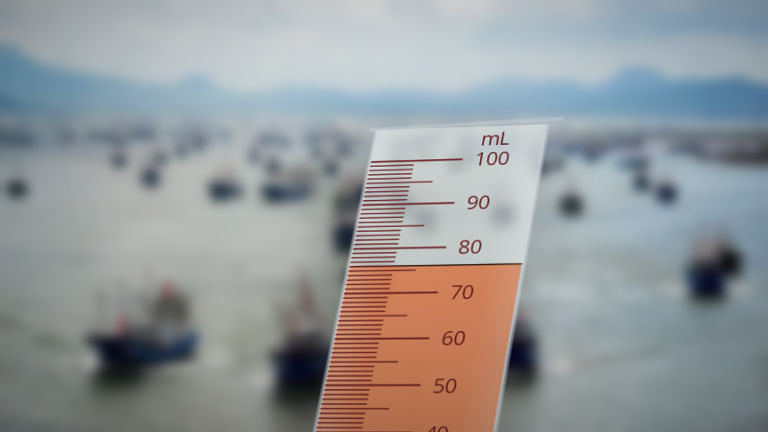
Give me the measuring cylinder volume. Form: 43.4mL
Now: 76mL
